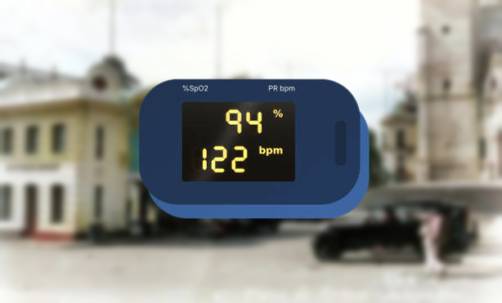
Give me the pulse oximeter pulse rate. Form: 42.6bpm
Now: 122bpm
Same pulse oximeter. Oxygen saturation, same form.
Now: 94%
